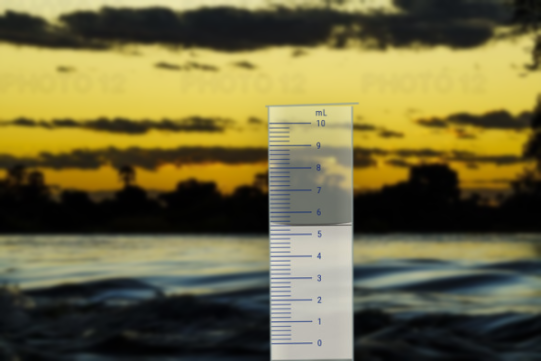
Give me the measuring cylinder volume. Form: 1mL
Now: 5.4mL
